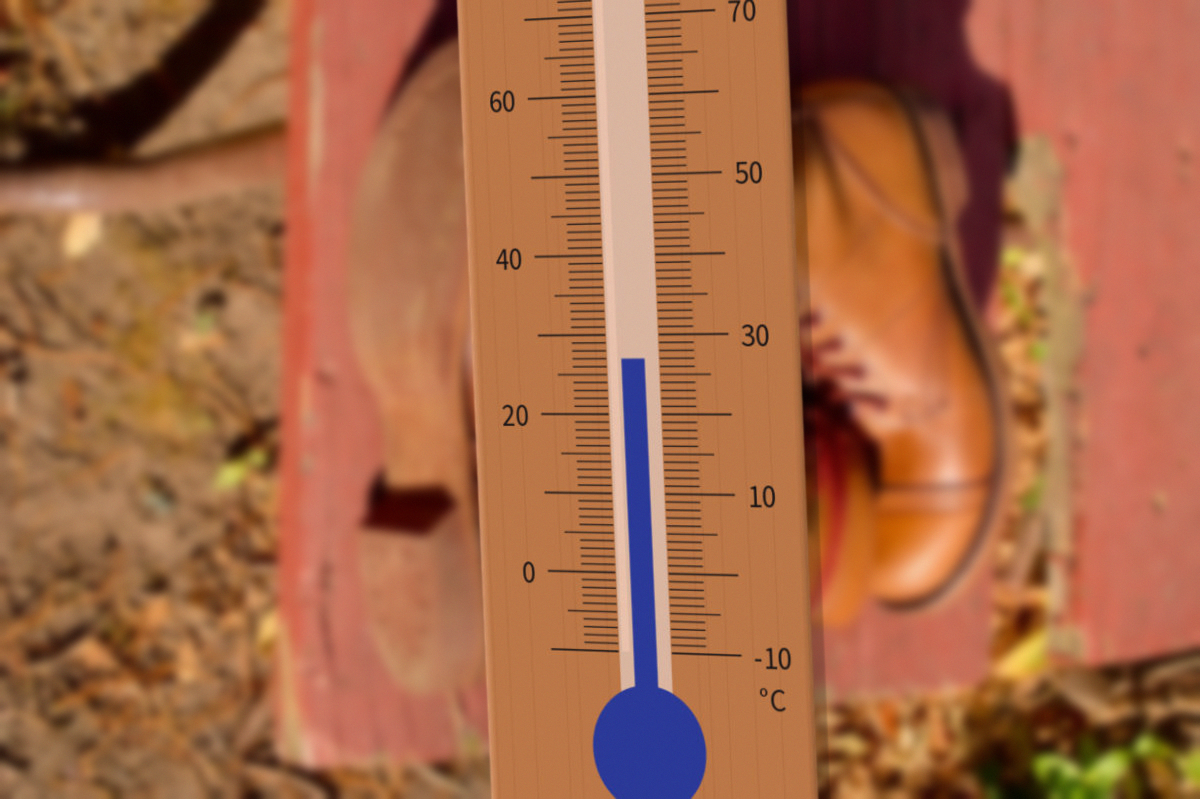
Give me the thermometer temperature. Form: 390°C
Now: 27°C
